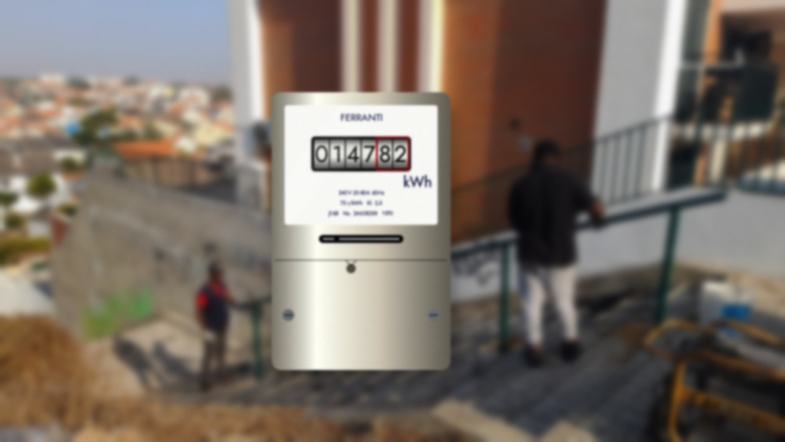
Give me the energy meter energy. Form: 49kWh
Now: 147.82kWh
